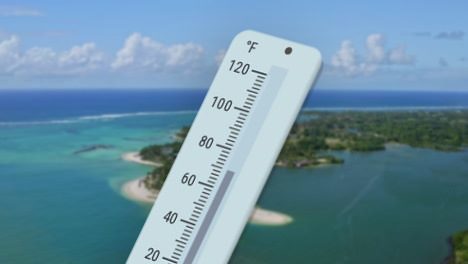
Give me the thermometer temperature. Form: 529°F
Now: 70°F
